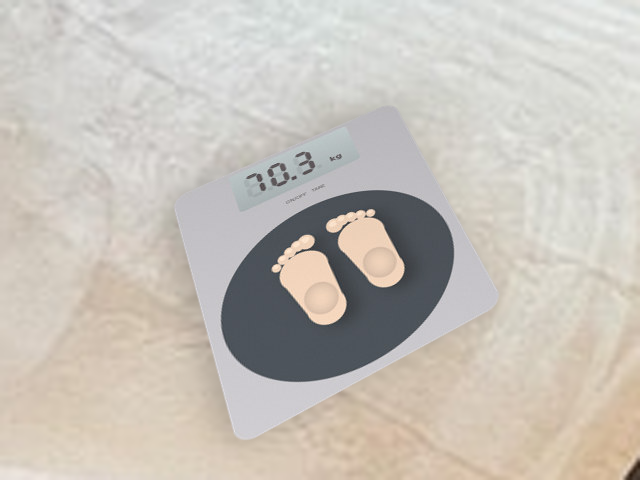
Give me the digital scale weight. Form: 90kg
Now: 70.3kg
